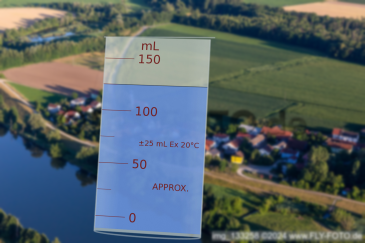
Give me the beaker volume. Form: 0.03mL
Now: 125mL
